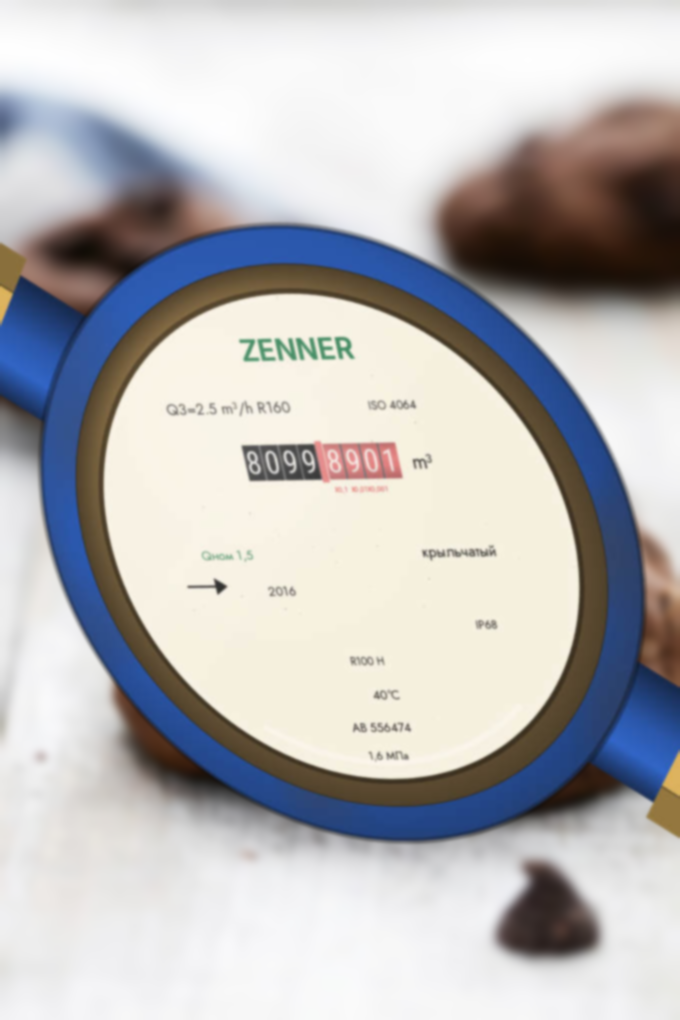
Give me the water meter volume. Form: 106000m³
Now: 8099.8901m³
